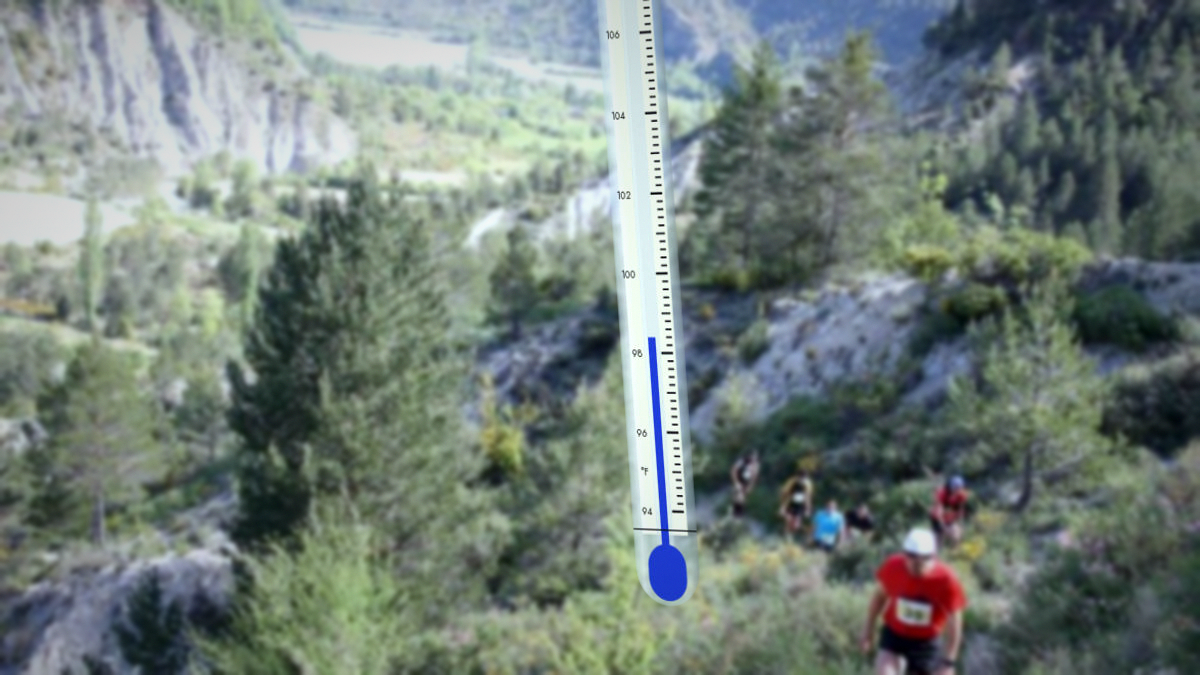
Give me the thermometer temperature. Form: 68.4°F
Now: 98.4°F
